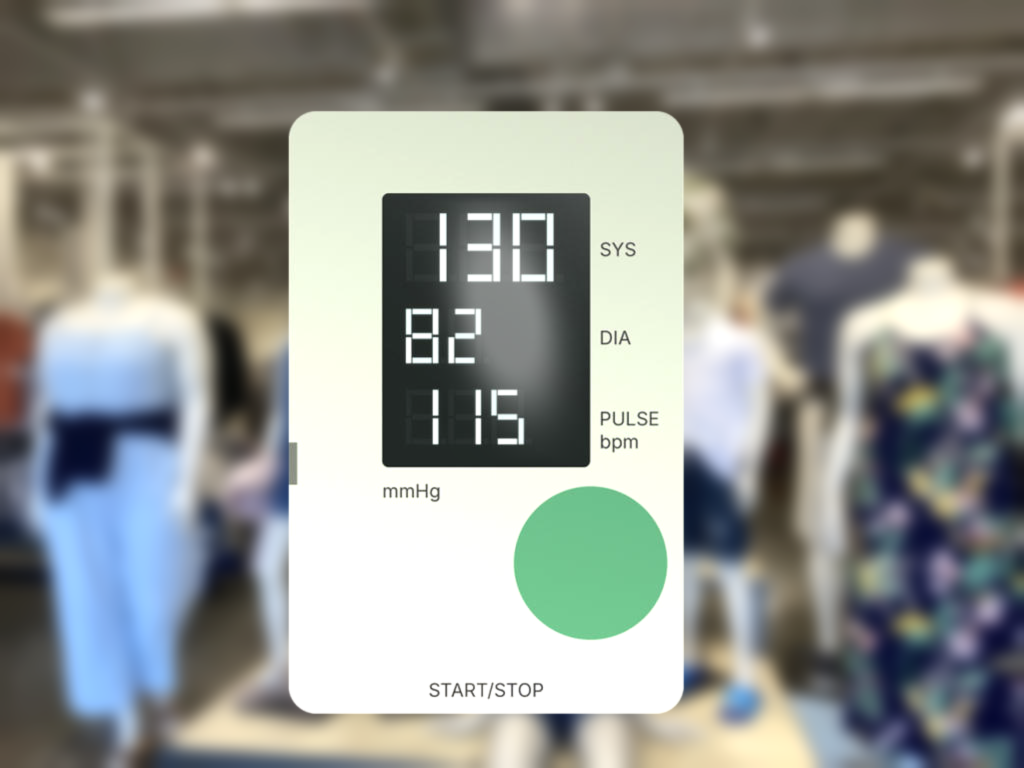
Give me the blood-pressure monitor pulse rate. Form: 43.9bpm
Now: 115bpm
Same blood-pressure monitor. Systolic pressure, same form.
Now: 130mmHg
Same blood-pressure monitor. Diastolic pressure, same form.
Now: 82mmHg
